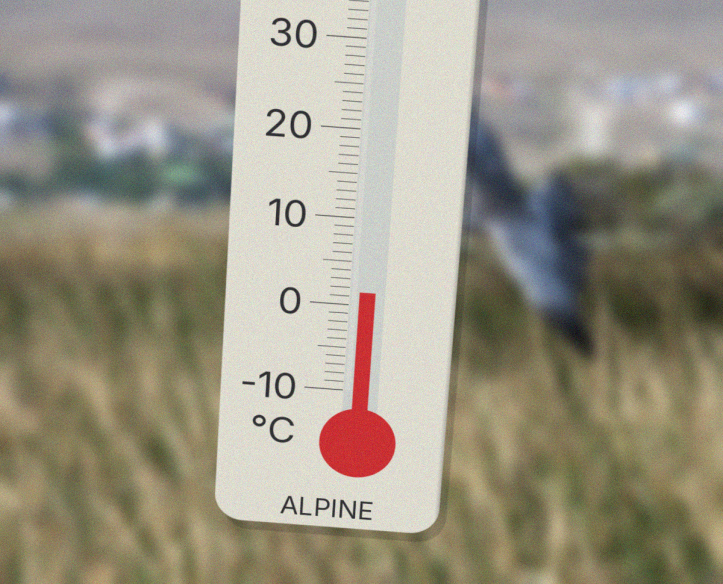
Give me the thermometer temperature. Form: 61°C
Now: 1.5°C
